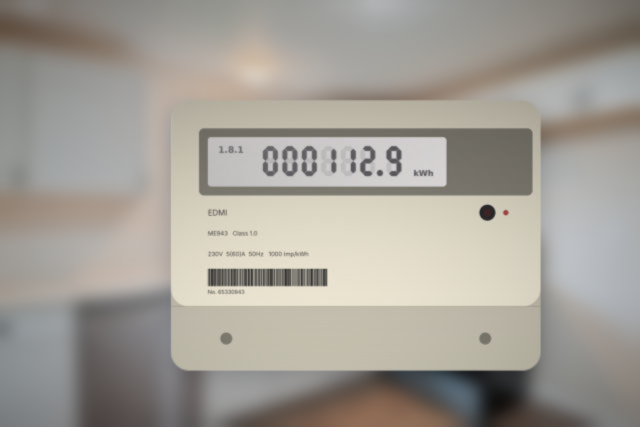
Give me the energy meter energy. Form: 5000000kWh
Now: 112.9kWh
